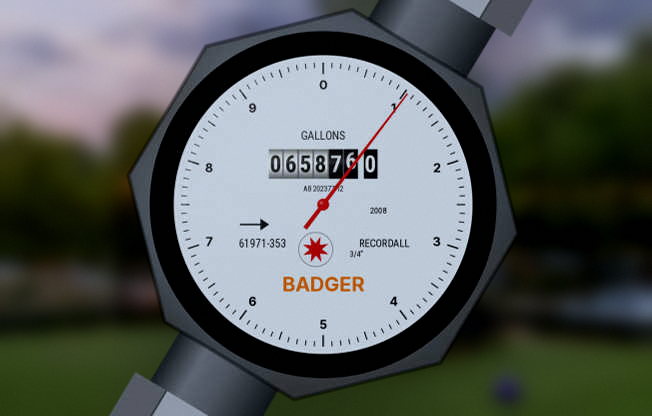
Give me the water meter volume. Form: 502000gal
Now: 658761.0gal
